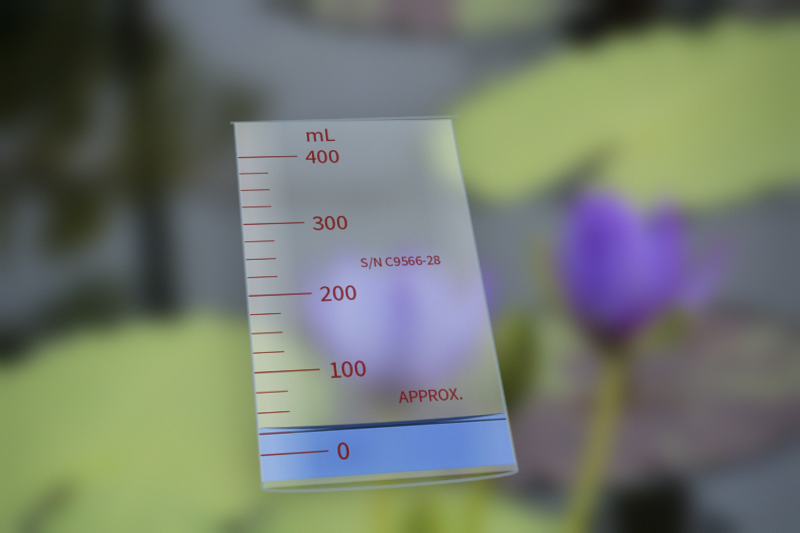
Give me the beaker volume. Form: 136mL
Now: 25mL
